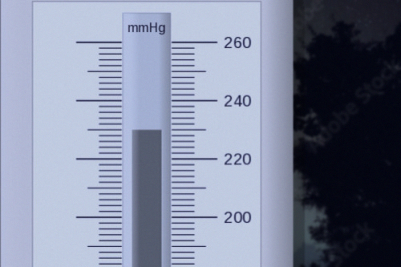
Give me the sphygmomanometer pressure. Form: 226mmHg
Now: 230mmHg
